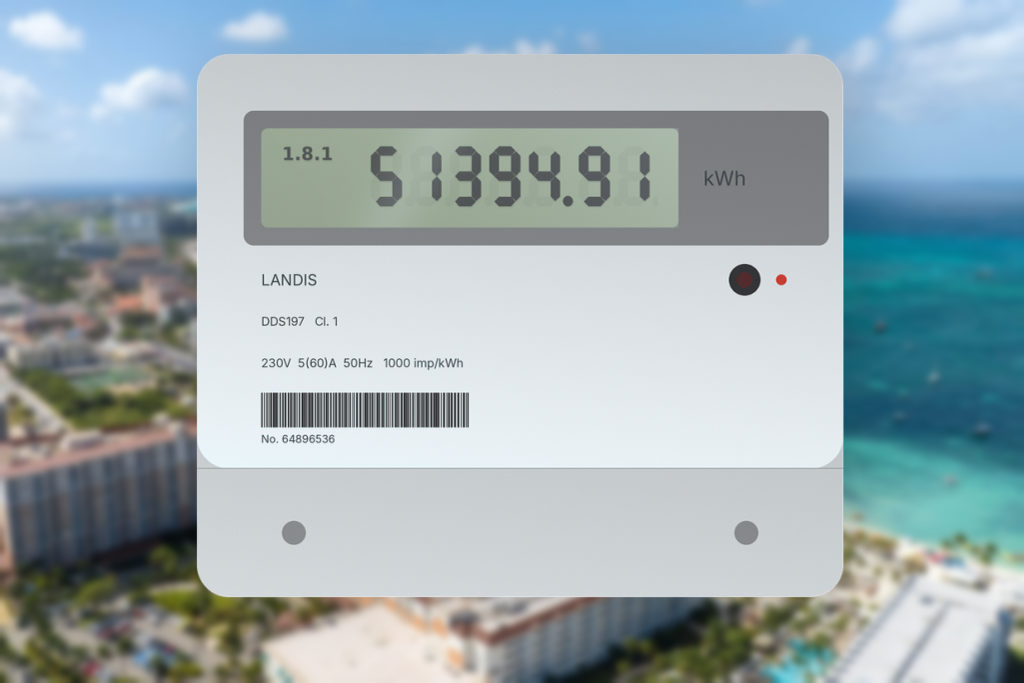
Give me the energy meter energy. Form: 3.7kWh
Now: 51394.91kWh
